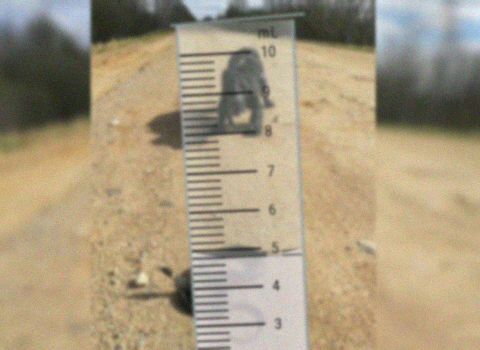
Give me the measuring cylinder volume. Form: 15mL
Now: 4.8mL
